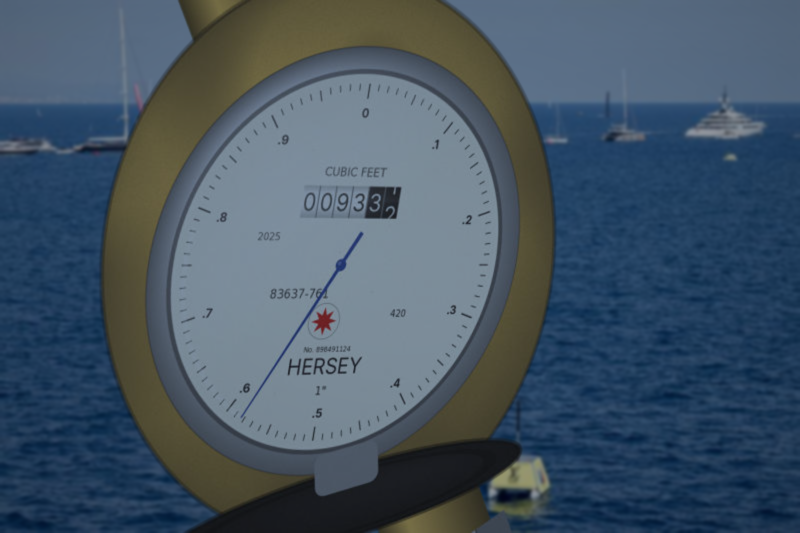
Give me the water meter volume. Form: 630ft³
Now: 9331.58ft³
